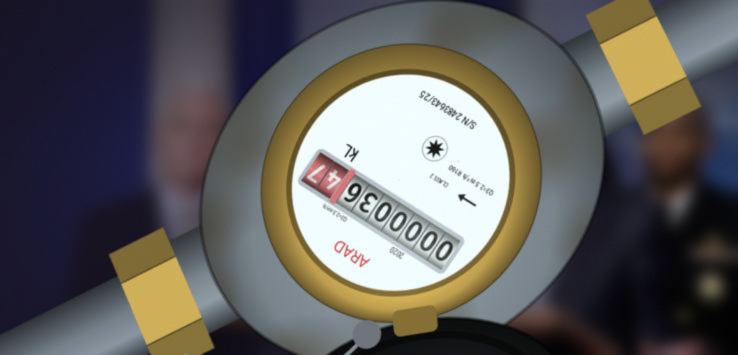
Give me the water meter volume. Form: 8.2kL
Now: 36.47kL
